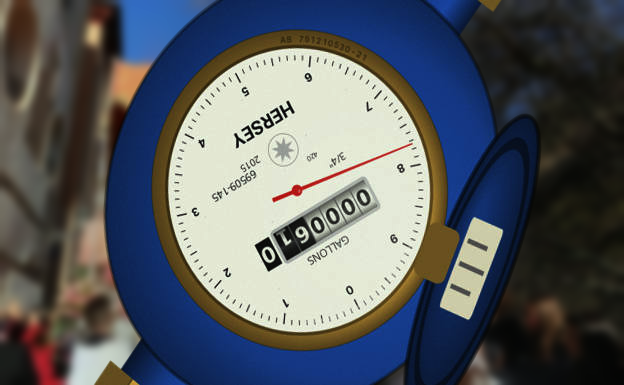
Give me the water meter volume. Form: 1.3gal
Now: 607.7gal
